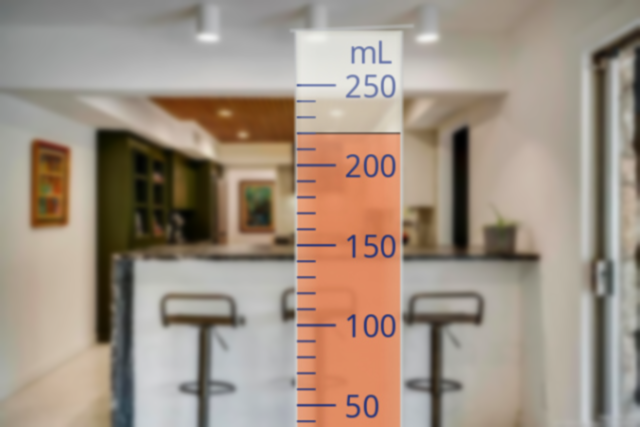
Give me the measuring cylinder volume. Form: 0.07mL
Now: 220mL
